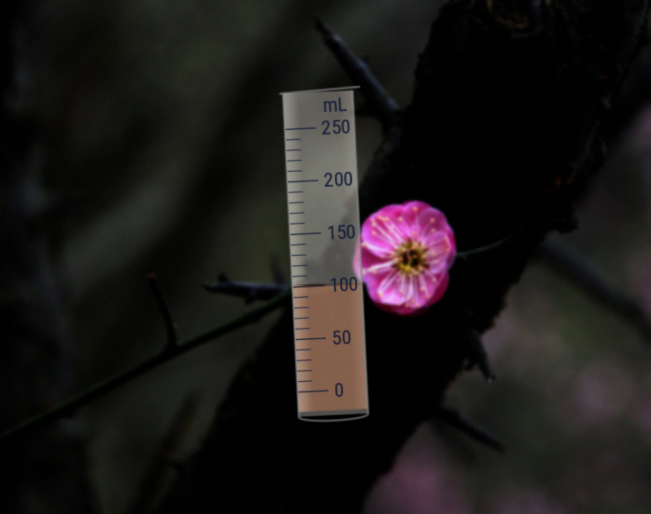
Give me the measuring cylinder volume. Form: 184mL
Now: 100mL
